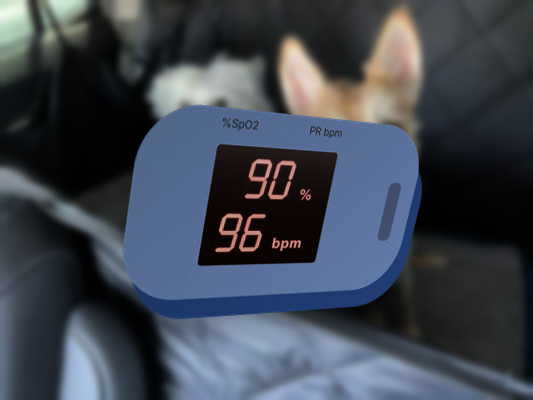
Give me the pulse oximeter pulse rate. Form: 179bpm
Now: 96bpm
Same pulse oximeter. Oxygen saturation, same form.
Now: 90%
